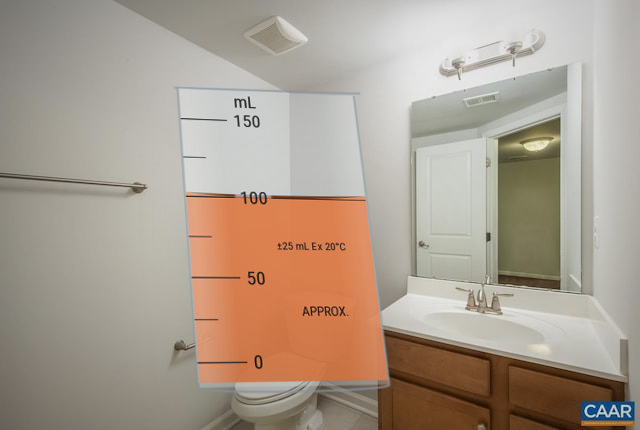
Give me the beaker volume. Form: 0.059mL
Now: 100mL
